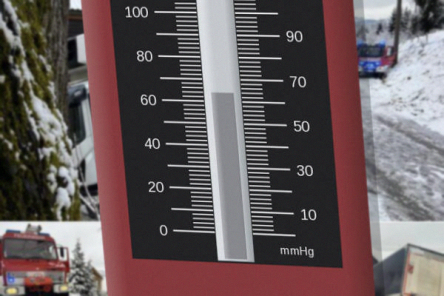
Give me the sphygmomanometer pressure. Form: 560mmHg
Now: 64mmHg
